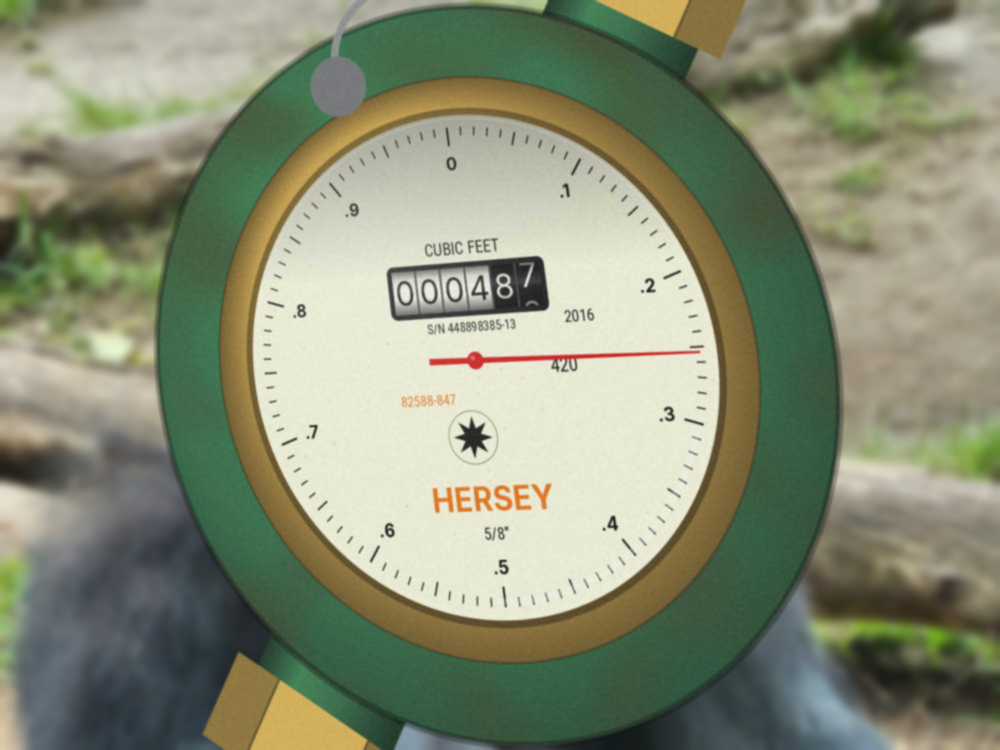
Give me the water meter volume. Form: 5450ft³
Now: 487.25ft³
